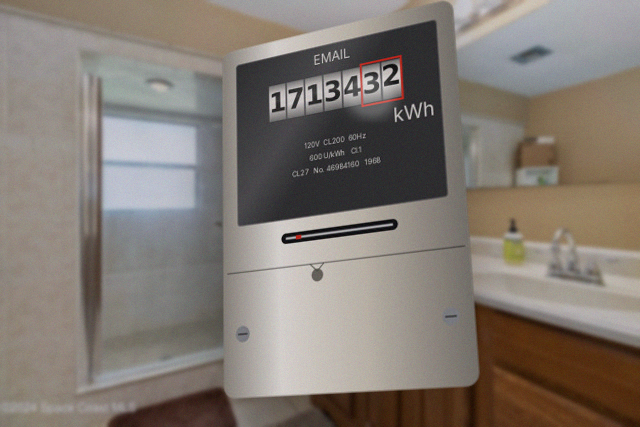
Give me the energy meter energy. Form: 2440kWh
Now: 17134.32kWh
